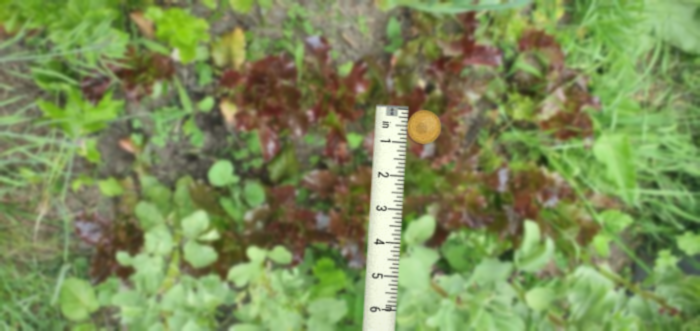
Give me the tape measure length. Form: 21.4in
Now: 1in
